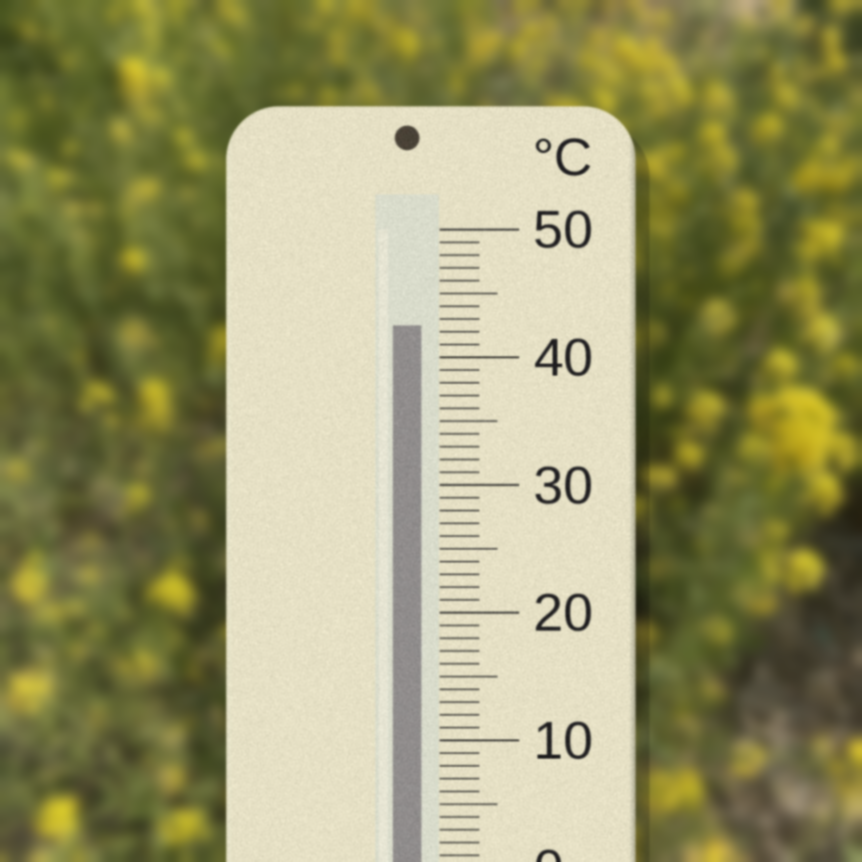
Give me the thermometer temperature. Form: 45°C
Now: 42.5°C
